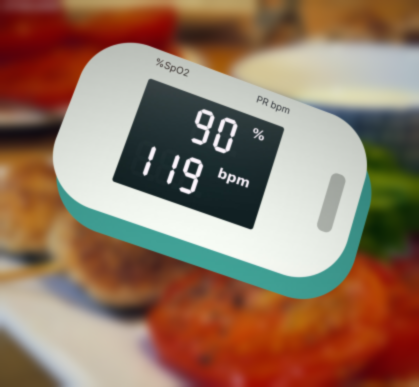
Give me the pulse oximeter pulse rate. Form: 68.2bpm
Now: 119bpm
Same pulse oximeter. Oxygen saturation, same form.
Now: 90%
